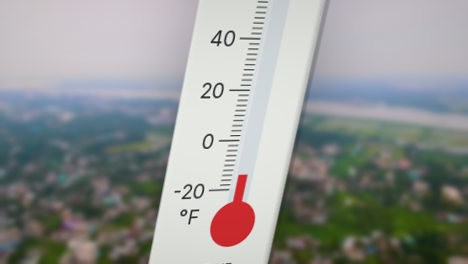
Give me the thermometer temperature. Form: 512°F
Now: -14°F
